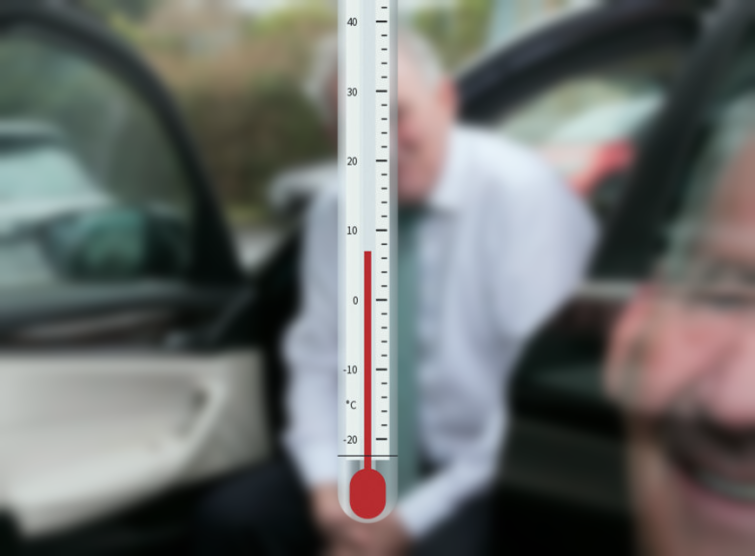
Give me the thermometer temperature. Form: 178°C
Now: 7°C
